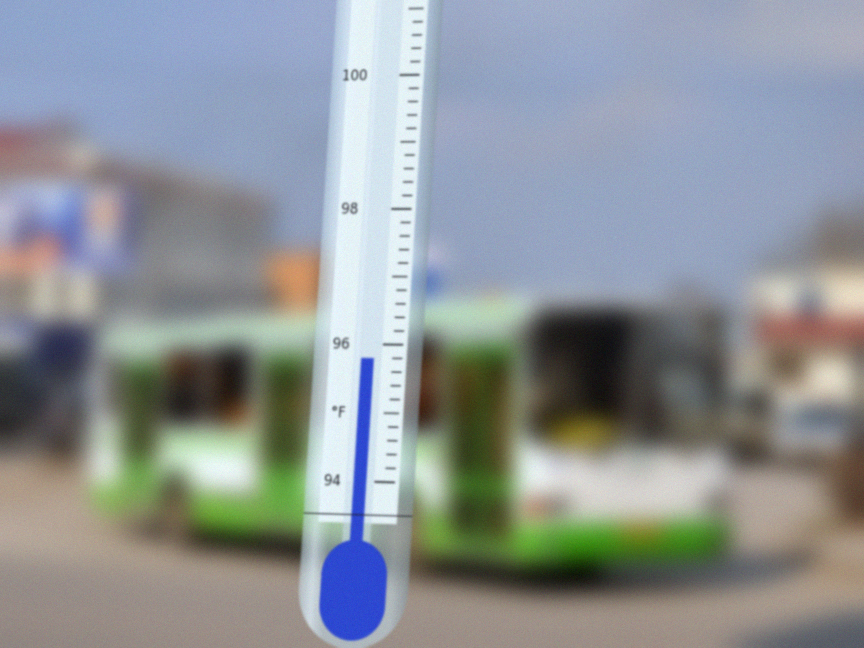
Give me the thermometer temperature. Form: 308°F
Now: 95.8°F
